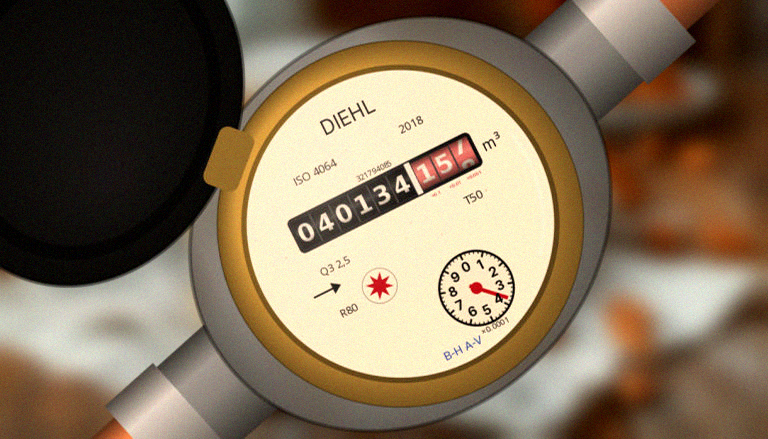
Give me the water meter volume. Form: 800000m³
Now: 40134.1573m³
